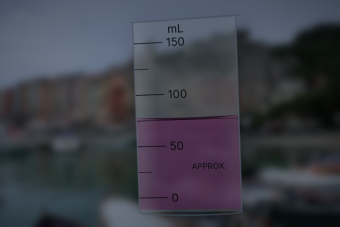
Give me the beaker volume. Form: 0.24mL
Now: 75mL
